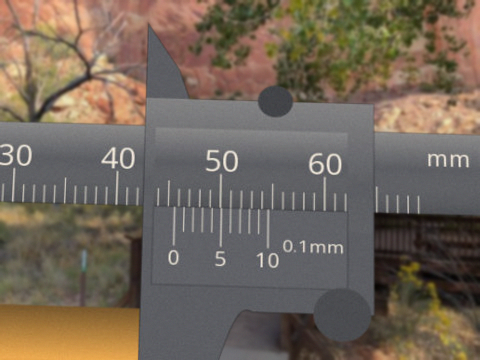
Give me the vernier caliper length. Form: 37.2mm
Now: 45.6mm
